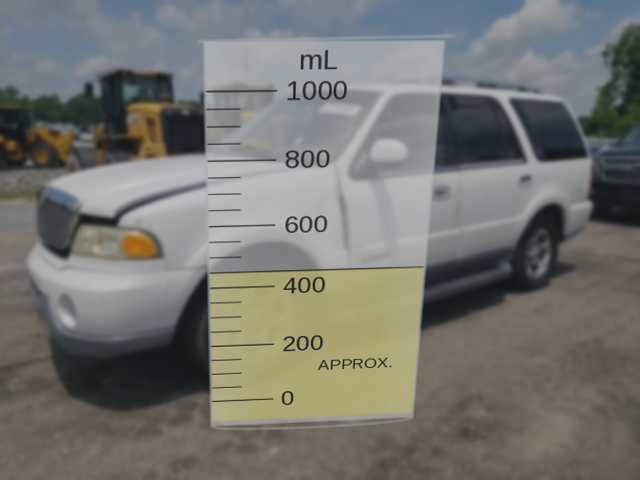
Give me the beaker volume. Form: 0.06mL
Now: 450mL
